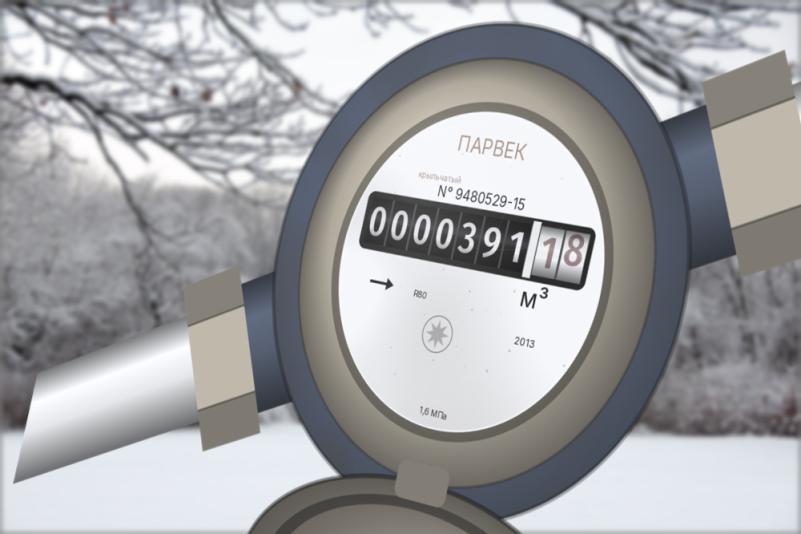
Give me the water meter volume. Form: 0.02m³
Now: 391.18m³
